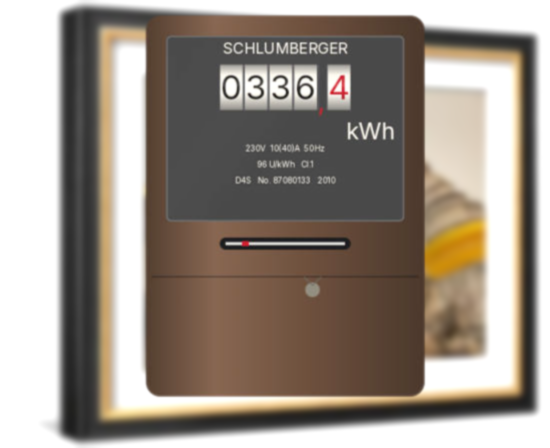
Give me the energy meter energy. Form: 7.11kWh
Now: 336.4kWh
